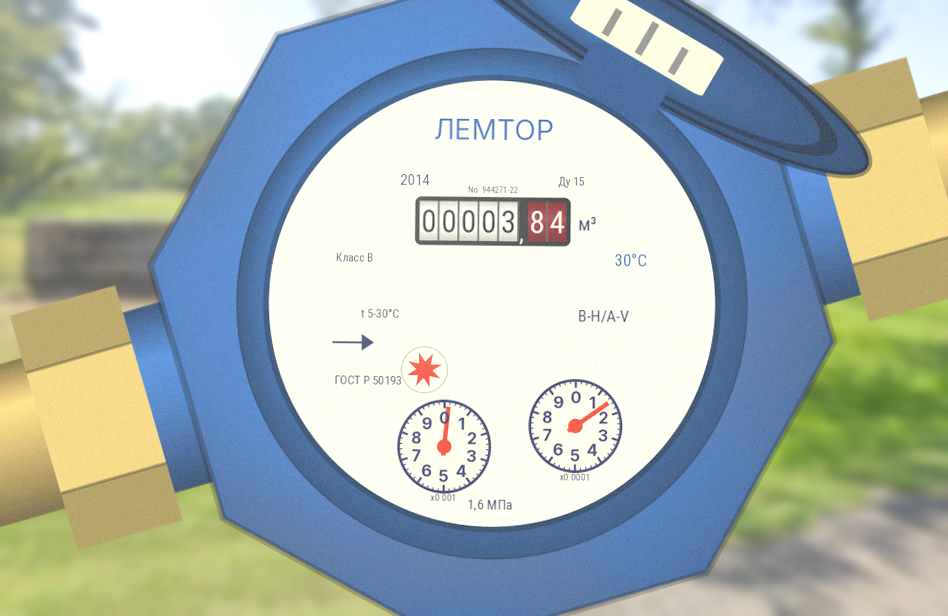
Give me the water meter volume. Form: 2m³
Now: 3.8401m³
